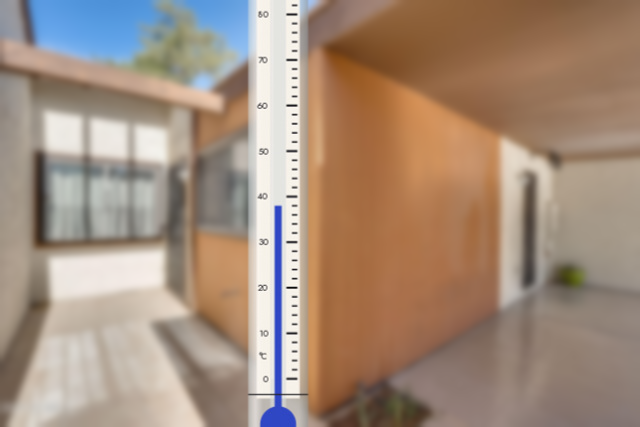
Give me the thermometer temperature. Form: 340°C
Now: 38°C
